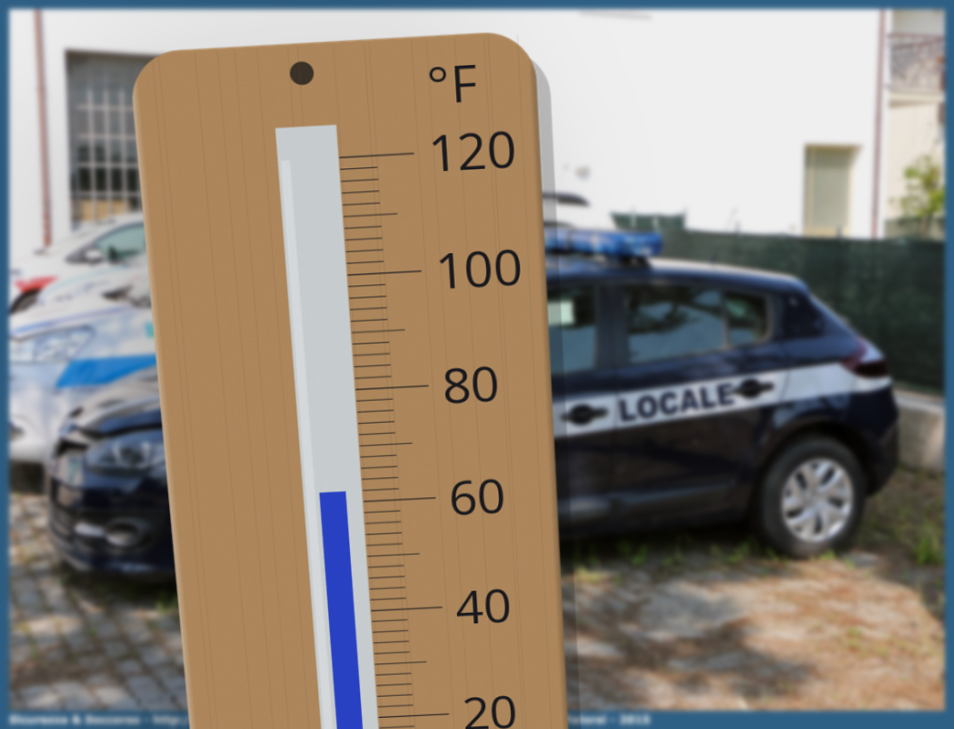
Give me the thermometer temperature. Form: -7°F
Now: 62°F
